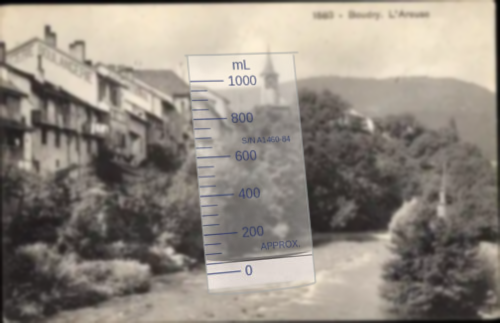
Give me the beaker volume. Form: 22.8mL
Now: 50mL
